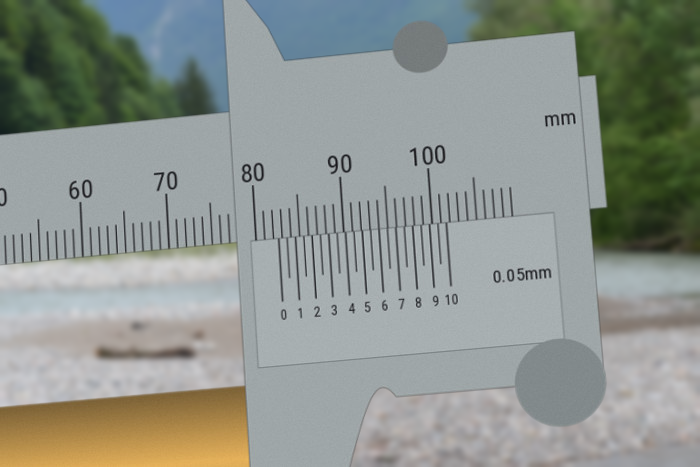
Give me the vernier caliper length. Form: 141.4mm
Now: 82.6mm
